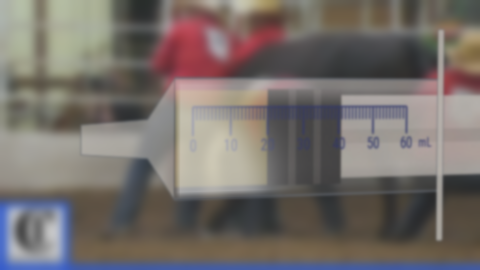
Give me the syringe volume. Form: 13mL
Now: 20mL
